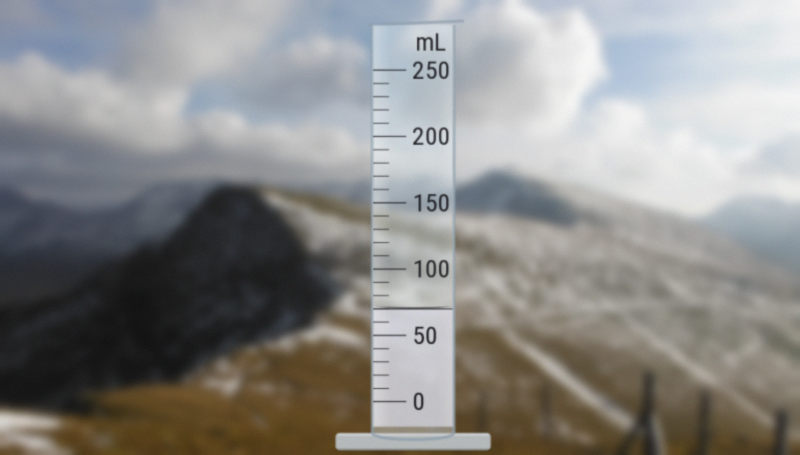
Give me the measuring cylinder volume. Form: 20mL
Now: 70mL
